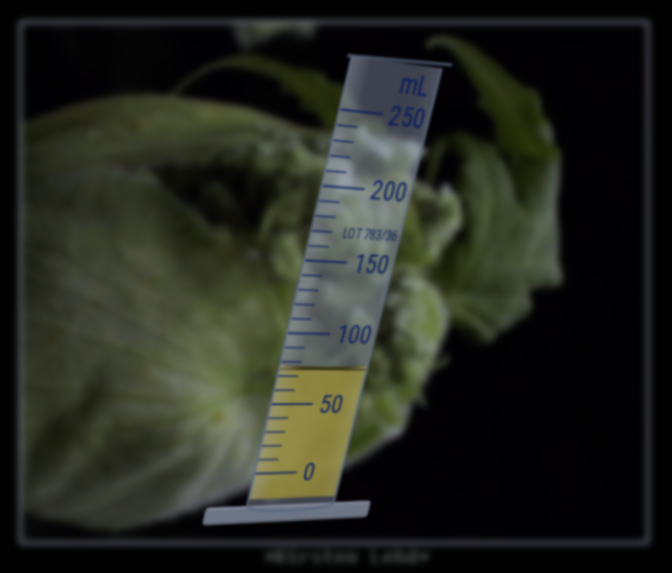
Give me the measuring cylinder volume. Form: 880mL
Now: 75mL
